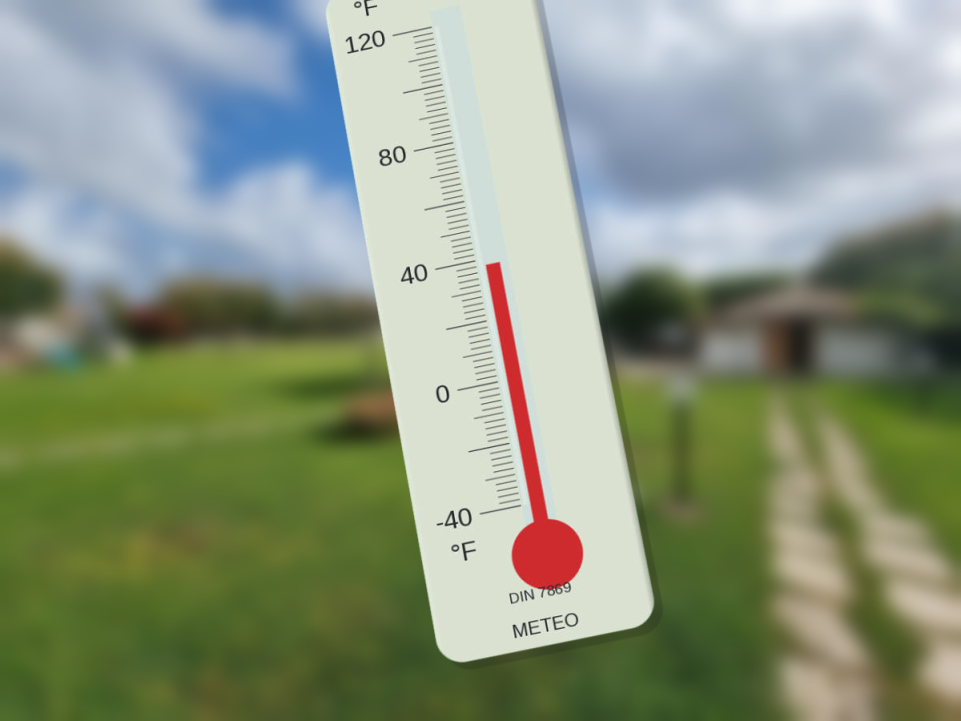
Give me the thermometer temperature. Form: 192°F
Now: 38°F
